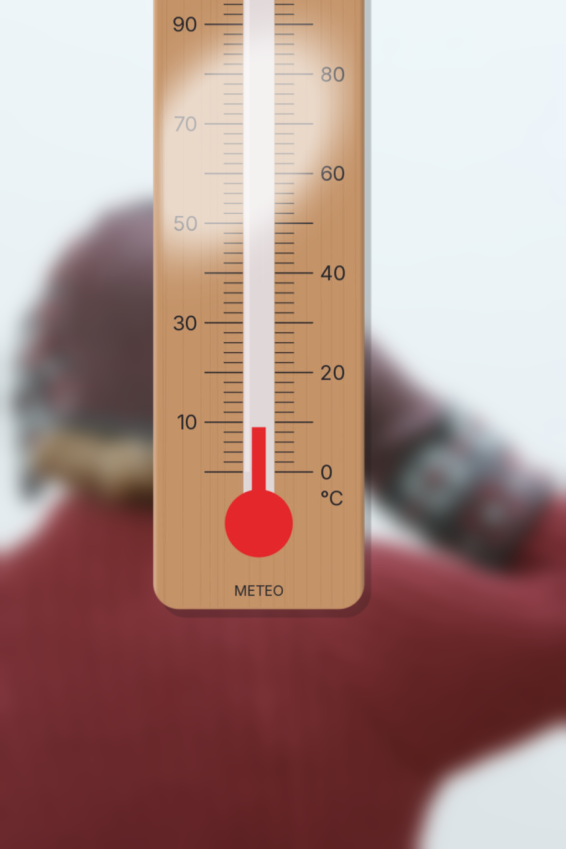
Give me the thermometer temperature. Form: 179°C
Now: 9°C
